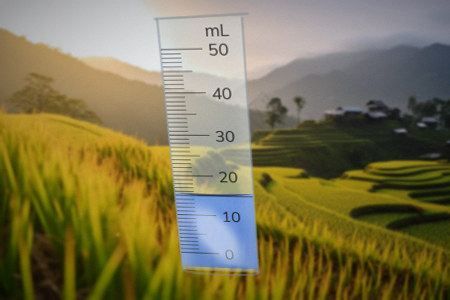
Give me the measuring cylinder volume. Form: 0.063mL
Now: 15mL
